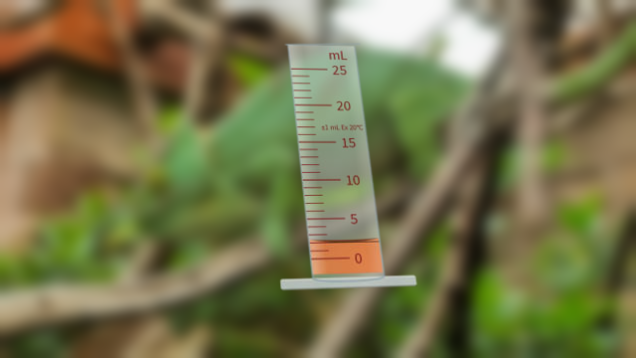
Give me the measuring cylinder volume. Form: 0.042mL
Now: 2mL
